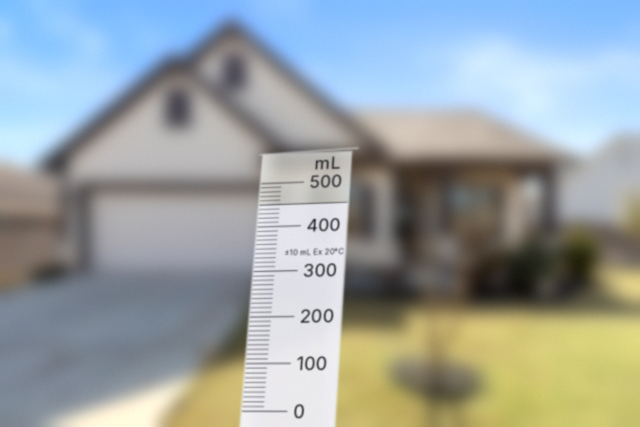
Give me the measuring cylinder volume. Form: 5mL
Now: 450mL
